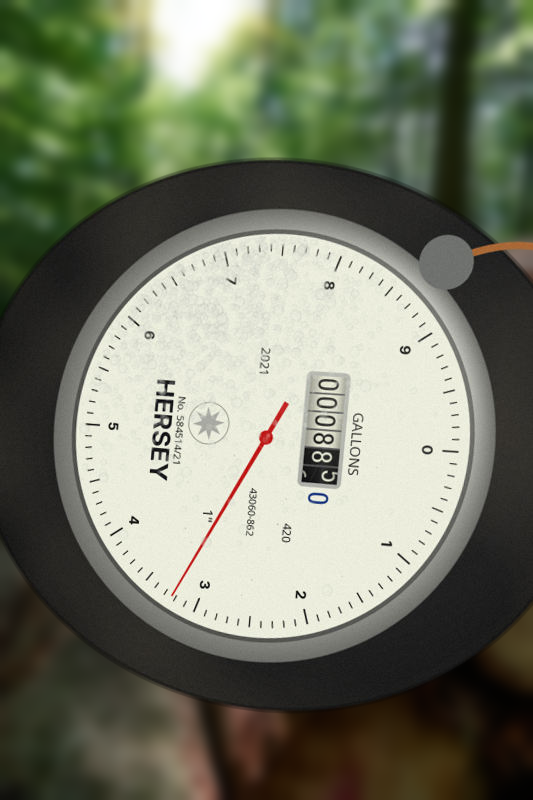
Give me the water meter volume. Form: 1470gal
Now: 8853.2gal
